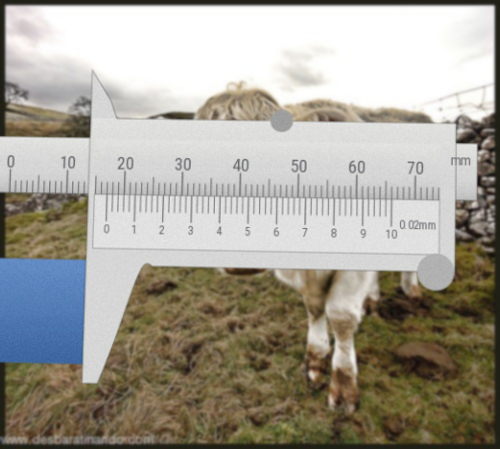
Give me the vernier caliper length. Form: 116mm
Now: 17.0mm
